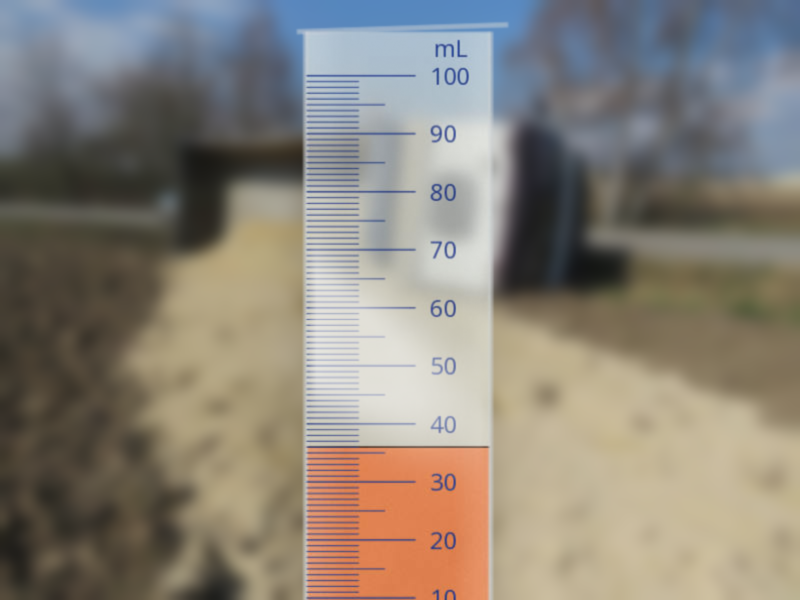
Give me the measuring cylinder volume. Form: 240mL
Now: 36mL
